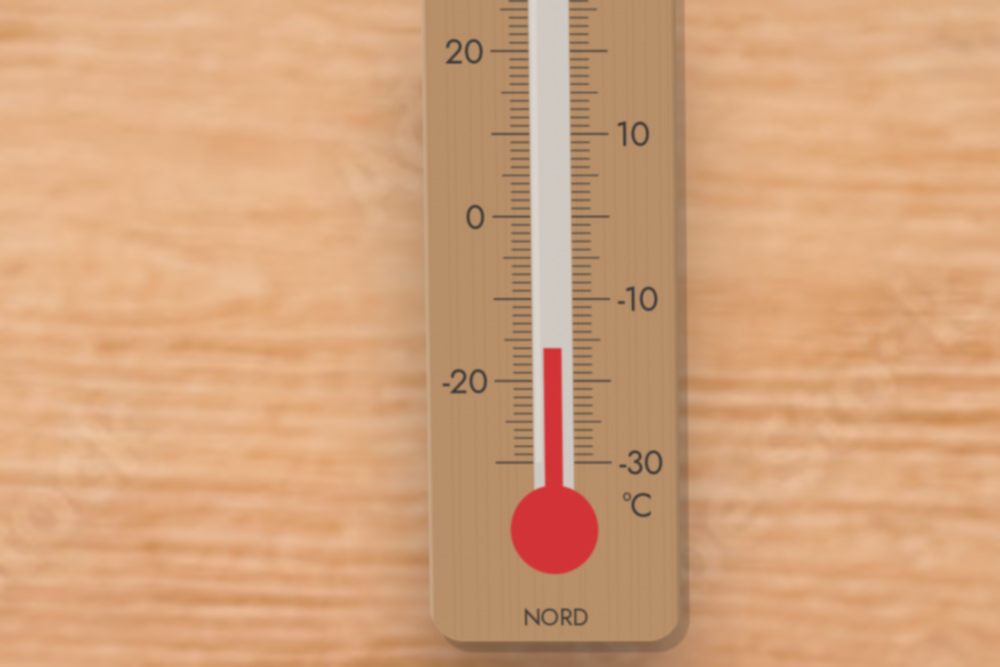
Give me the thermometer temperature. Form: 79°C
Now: -16°C
